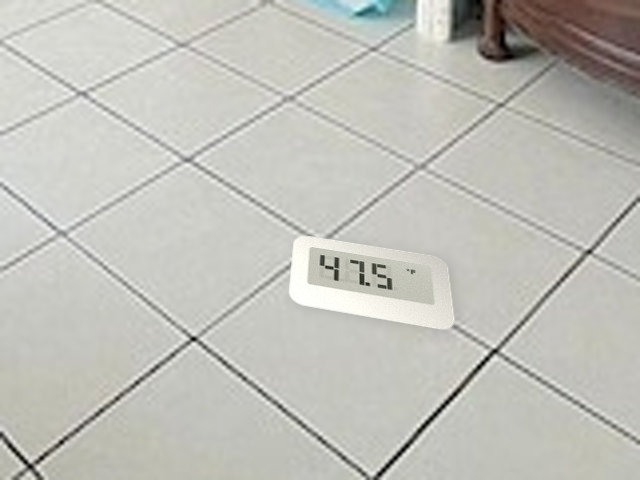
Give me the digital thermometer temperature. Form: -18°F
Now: 47.5°F
